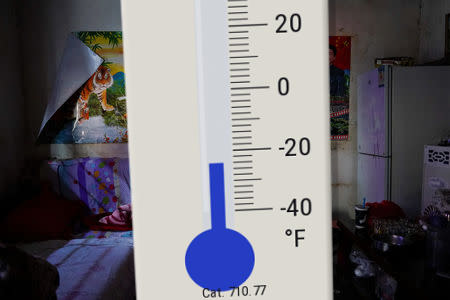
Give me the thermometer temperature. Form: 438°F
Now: -24°F
